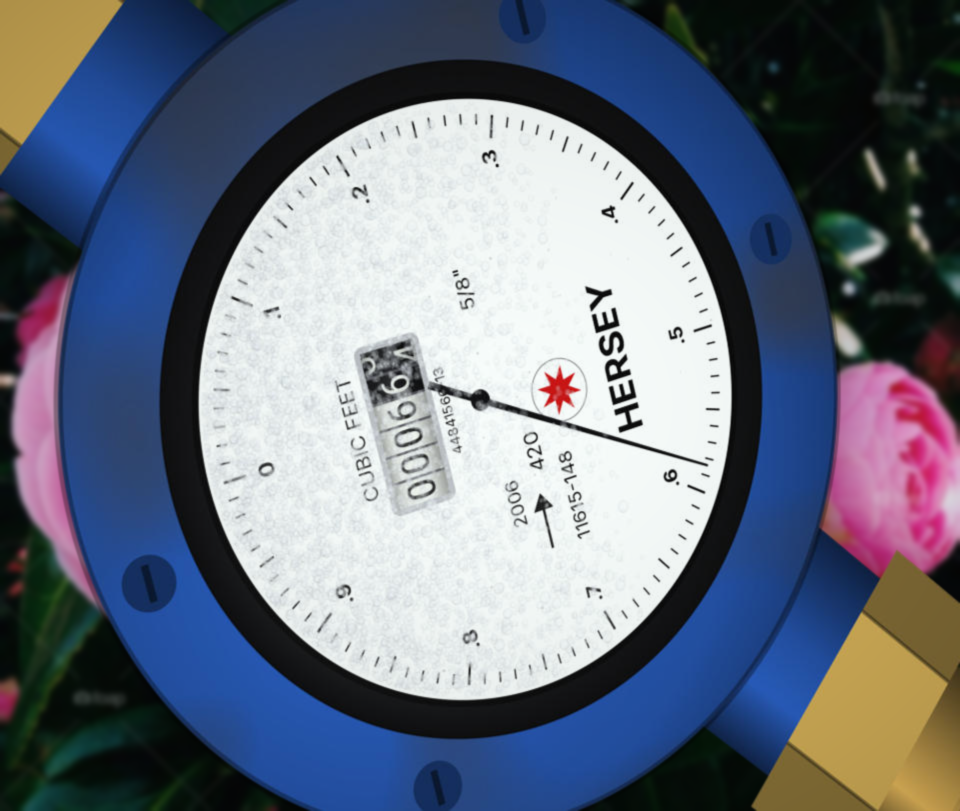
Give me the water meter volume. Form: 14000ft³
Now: 663.58ft³
